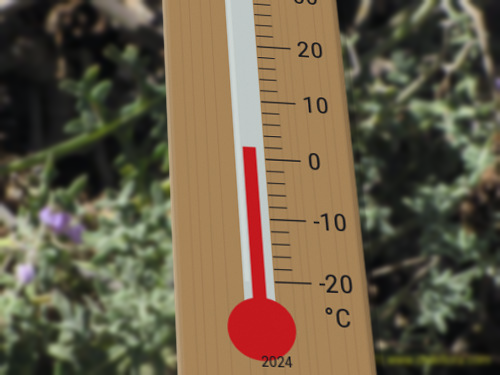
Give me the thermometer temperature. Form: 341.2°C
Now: 2°C
